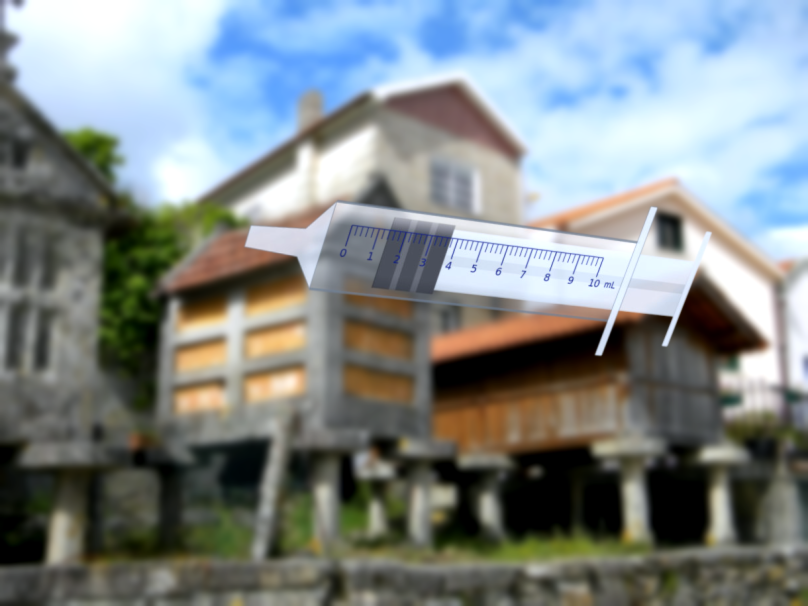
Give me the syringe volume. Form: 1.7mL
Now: 1.4mL
